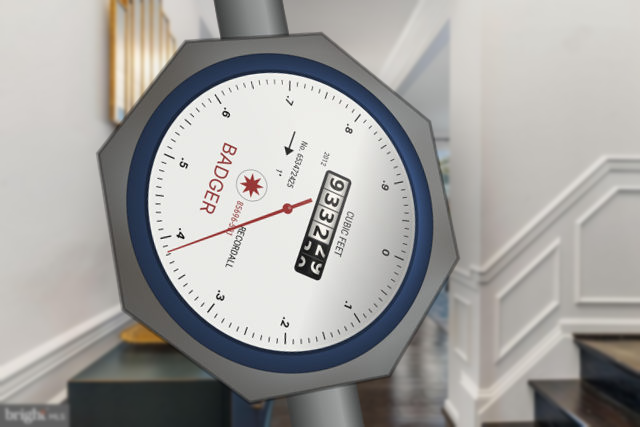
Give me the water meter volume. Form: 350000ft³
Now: 933229.38ft³
